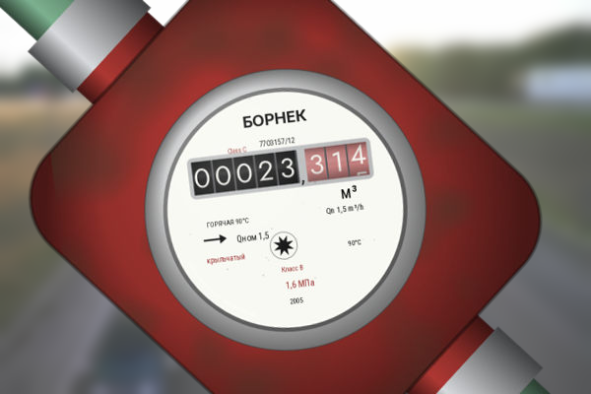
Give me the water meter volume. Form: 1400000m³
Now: 23.314m³
